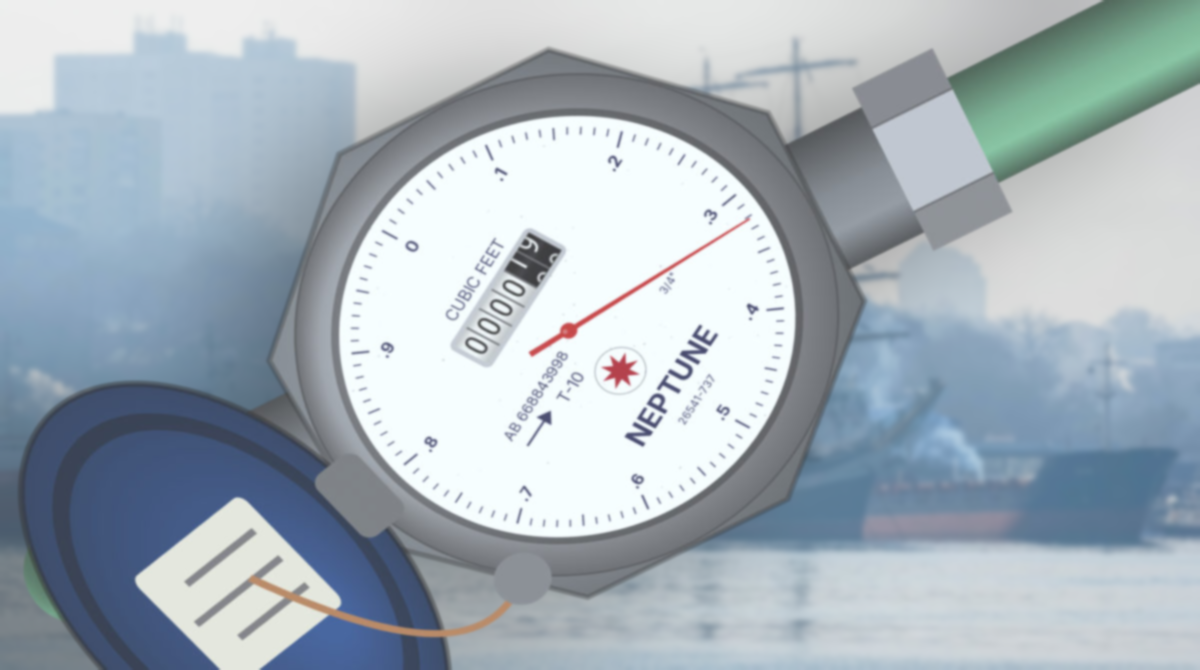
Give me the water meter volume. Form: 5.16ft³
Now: 19.32ft³
